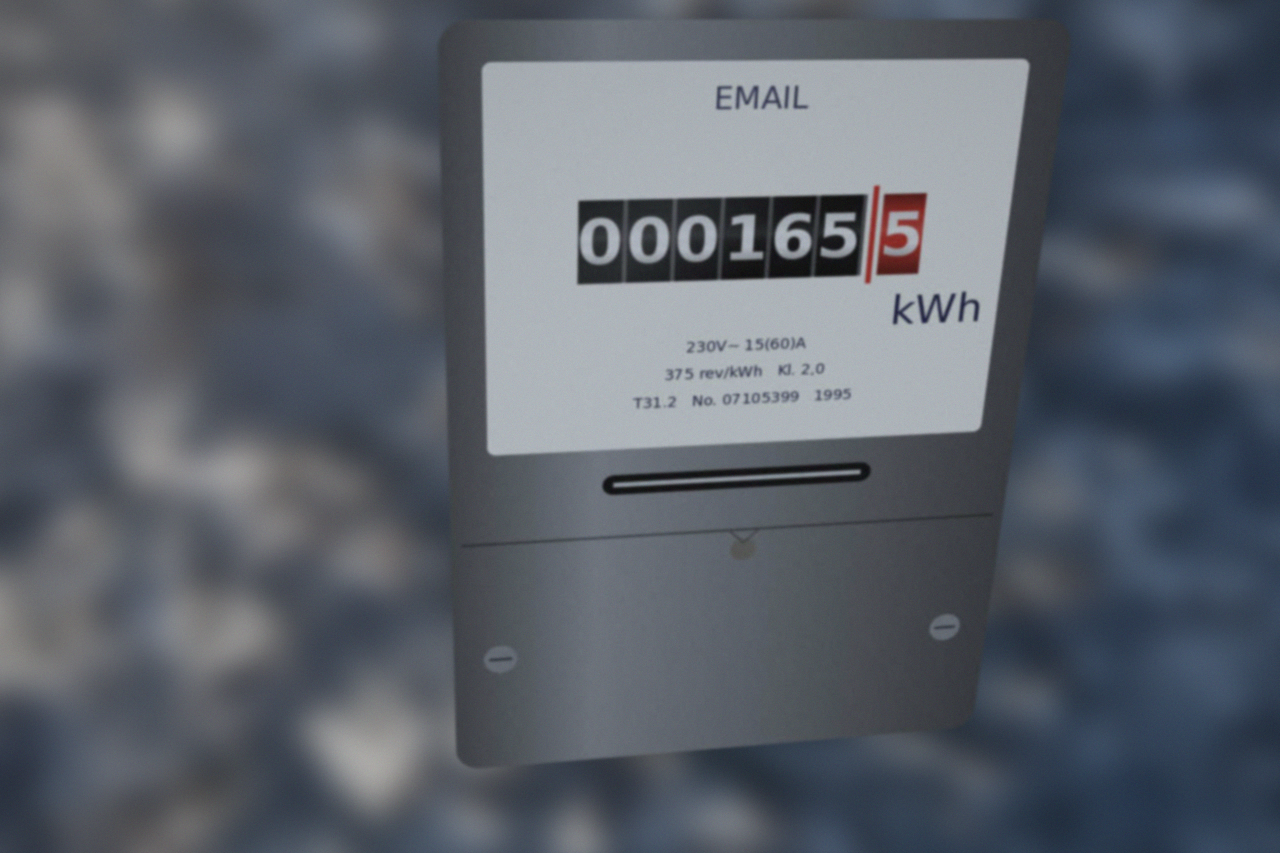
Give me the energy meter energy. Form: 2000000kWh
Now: 165.5kWh
